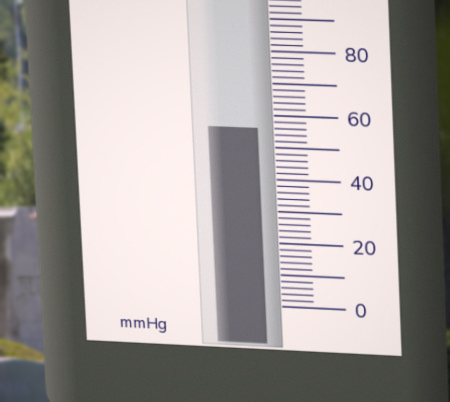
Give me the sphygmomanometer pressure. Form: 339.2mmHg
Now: 56mmHg
